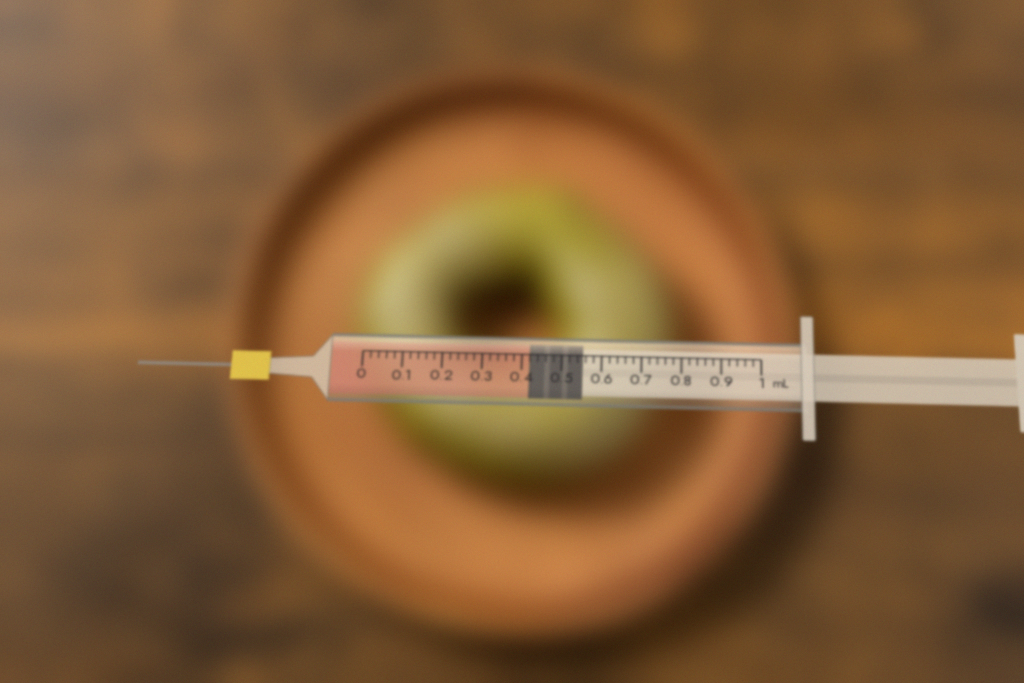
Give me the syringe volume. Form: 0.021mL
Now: 0.42mL
